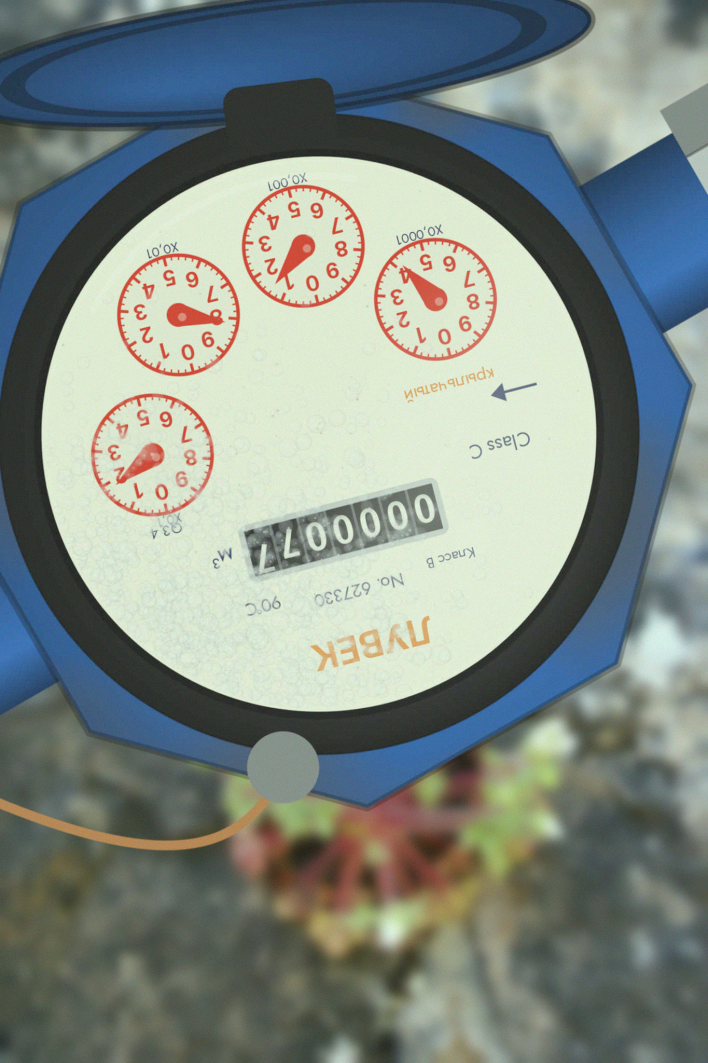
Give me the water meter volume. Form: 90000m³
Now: 77.1814m³
